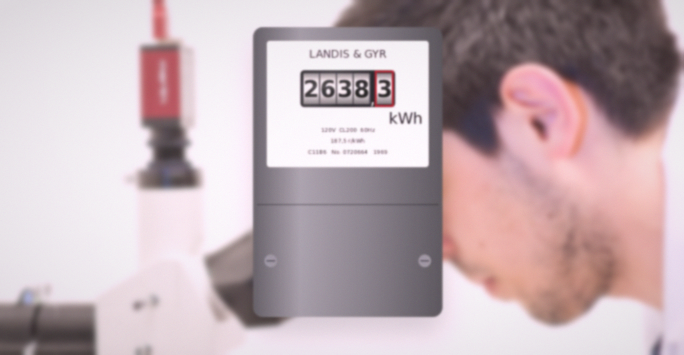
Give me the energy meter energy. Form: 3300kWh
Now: 2638.3kWh
